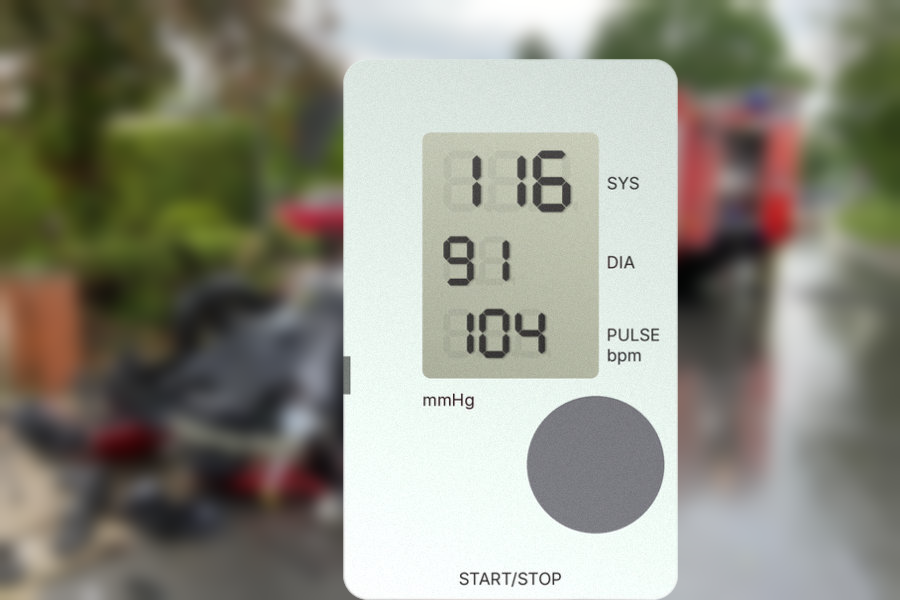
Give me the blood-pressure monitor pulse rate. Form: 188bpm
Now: 104bpm
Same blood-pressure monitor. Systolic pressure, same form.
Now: 116mmHg
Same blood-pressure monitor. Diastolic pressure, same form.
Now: 91mmHg
